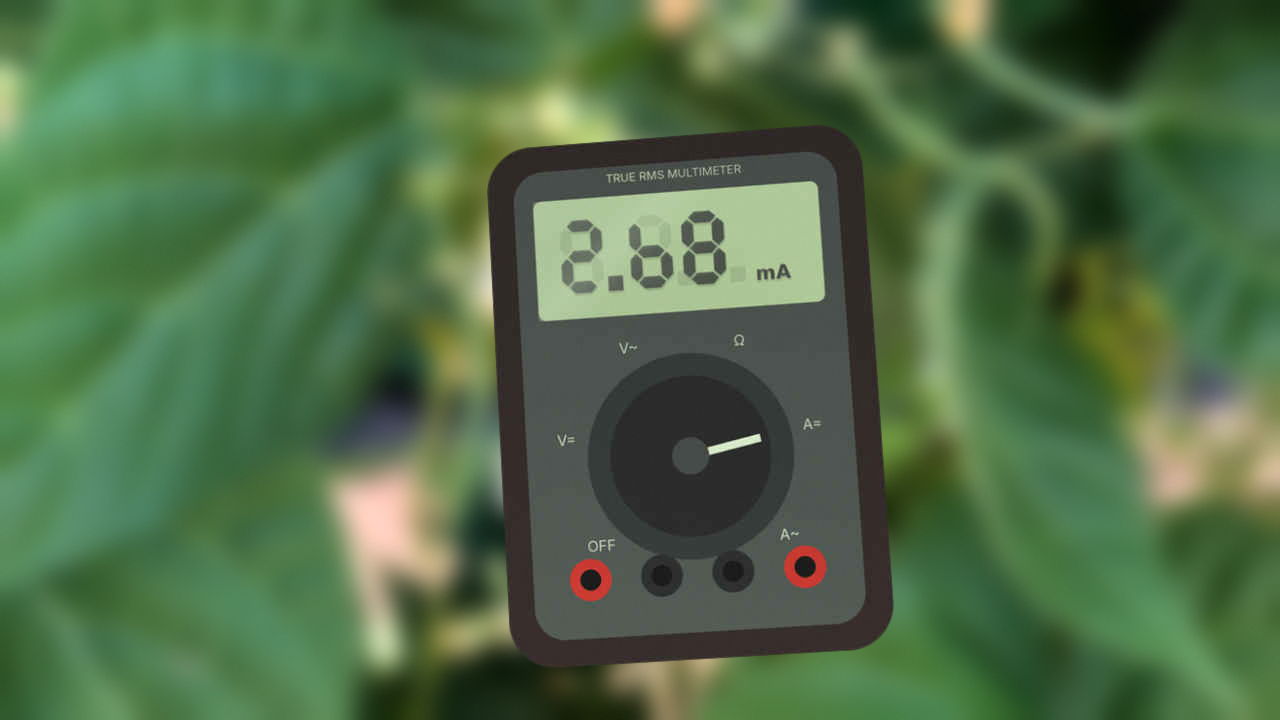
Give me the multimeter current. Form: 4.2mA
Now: 2.68mA
